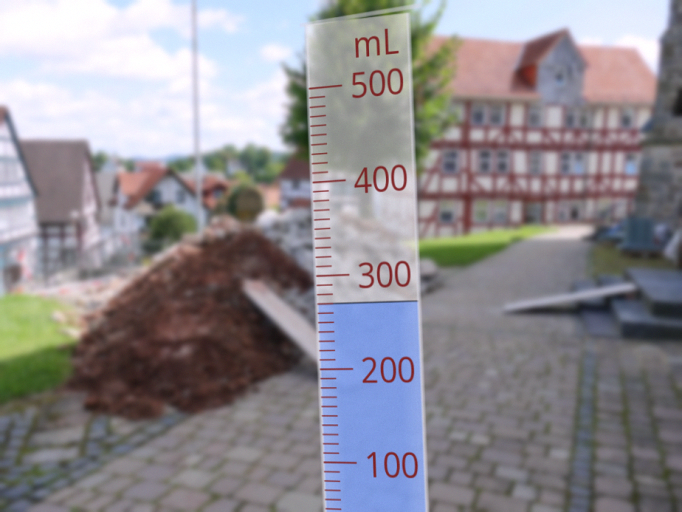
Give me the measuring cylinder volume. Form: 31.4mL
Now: 270mL
